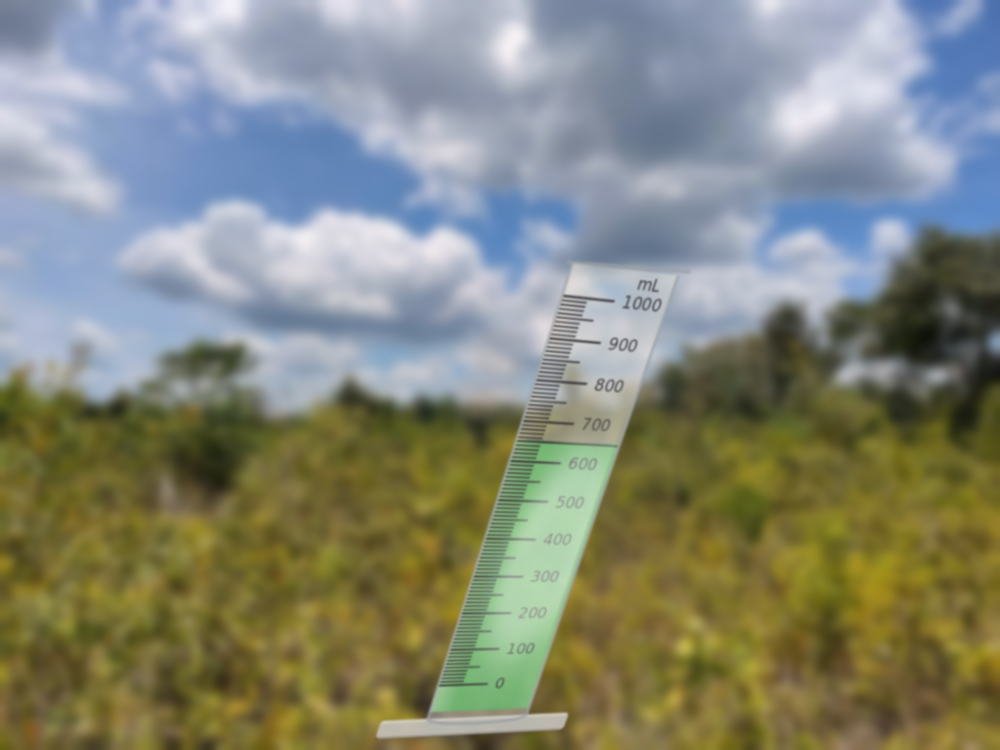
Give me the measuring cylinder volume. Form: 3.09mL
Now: 650mL
